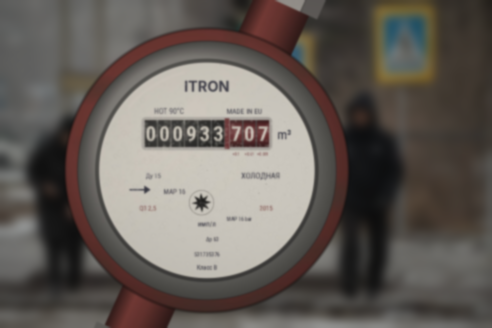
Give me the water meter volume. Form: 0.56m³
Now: 933.707m³
